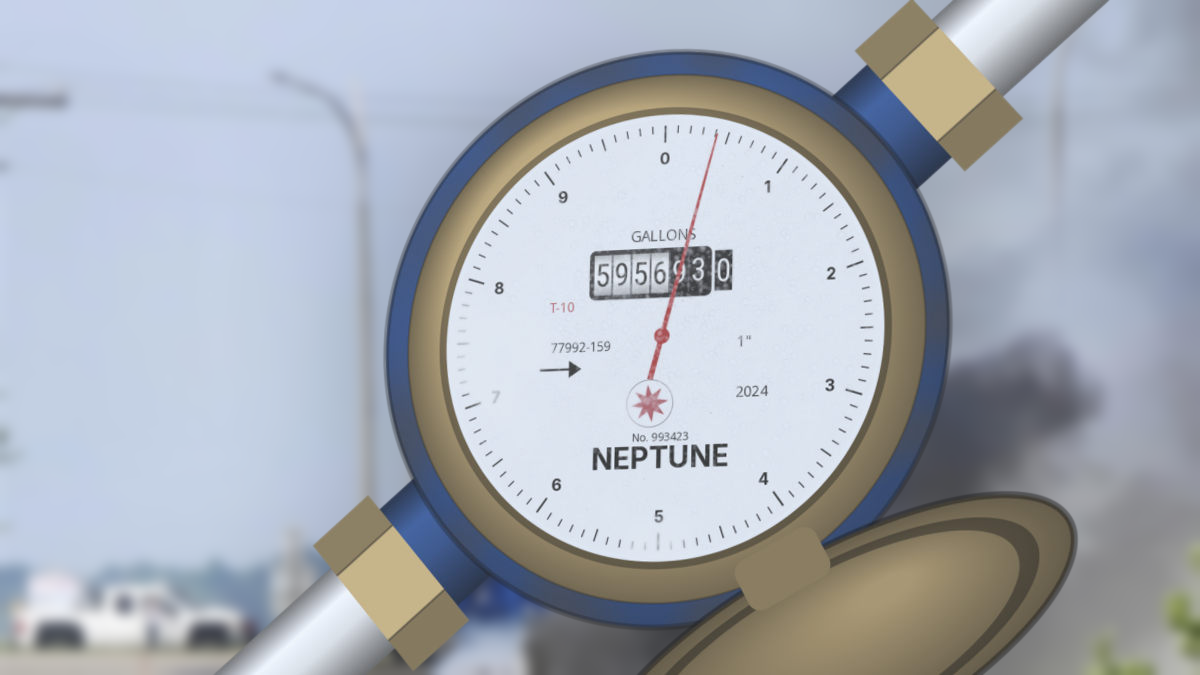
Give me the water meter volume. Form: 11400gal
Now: 5956930.4gal
